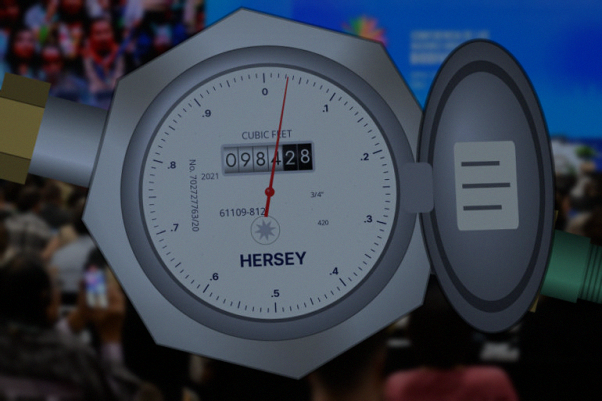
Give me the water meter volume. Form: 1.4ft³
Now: 98428.03ft³
